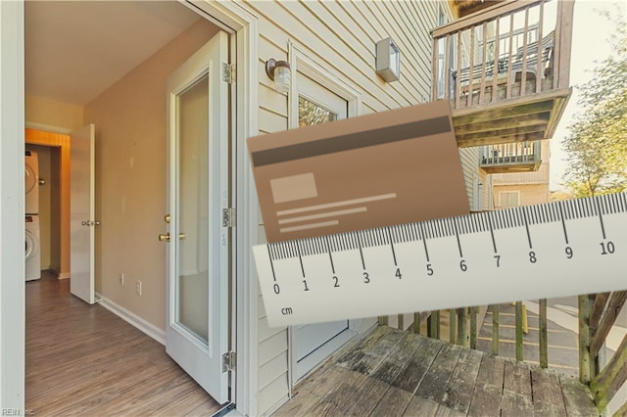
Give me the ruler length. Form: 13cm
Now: 6.5cm
